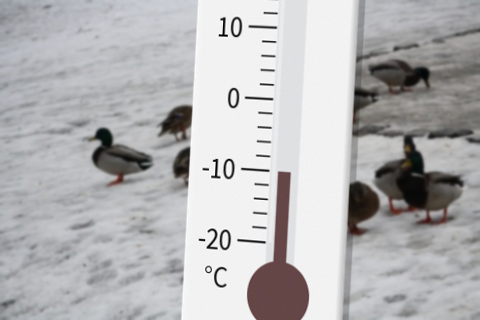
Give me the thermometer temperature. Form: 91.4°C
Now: -10°C
